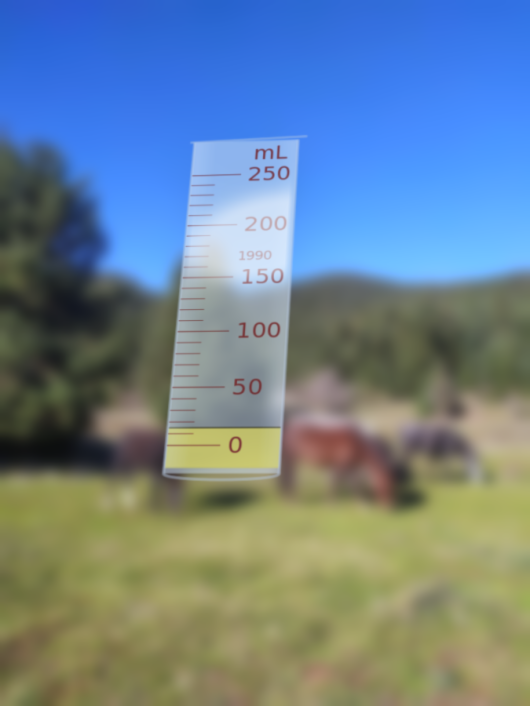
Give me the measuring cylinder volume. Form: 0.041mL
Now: 15mL
